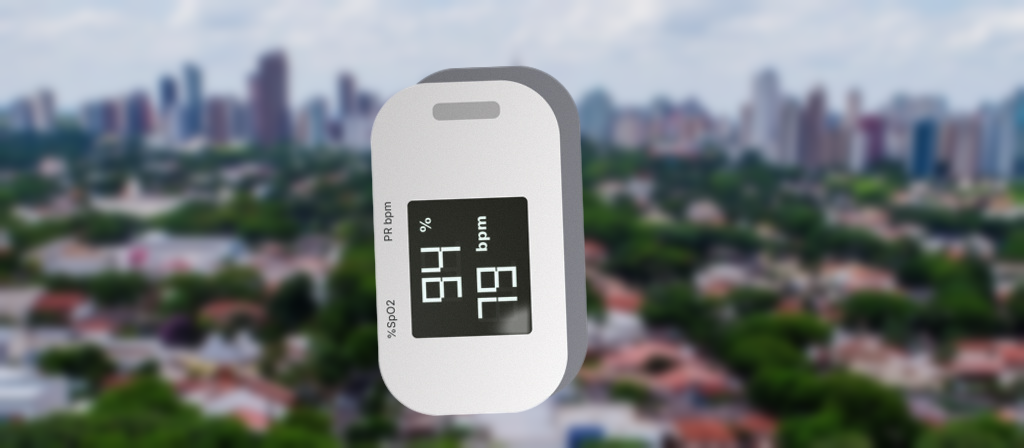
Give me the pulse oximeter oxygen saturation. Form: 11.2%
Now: 94%
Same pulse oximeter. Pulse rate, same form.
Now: 79bpm
